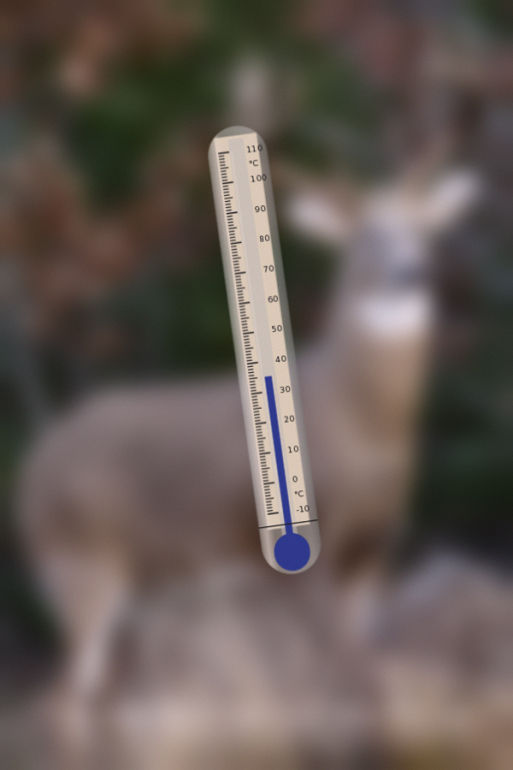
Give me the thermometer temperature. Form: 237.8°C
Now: 35°C
